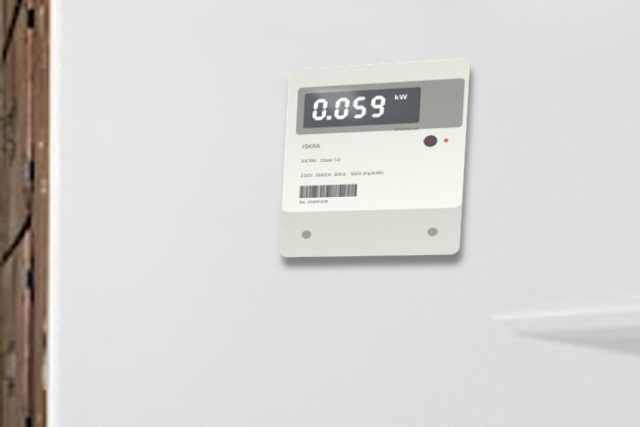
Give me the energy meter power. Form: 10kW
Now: 0.059kW
